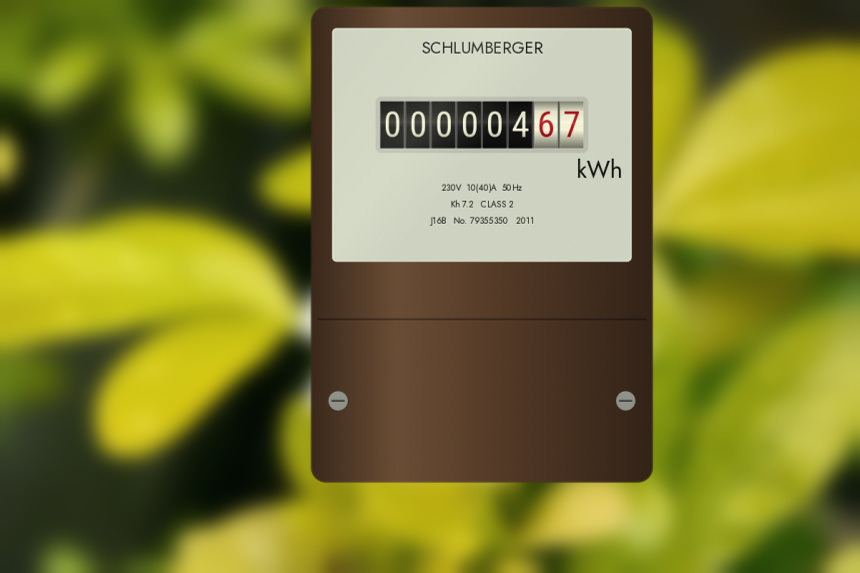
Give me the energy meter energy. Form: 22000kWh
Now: 4.67kWh
